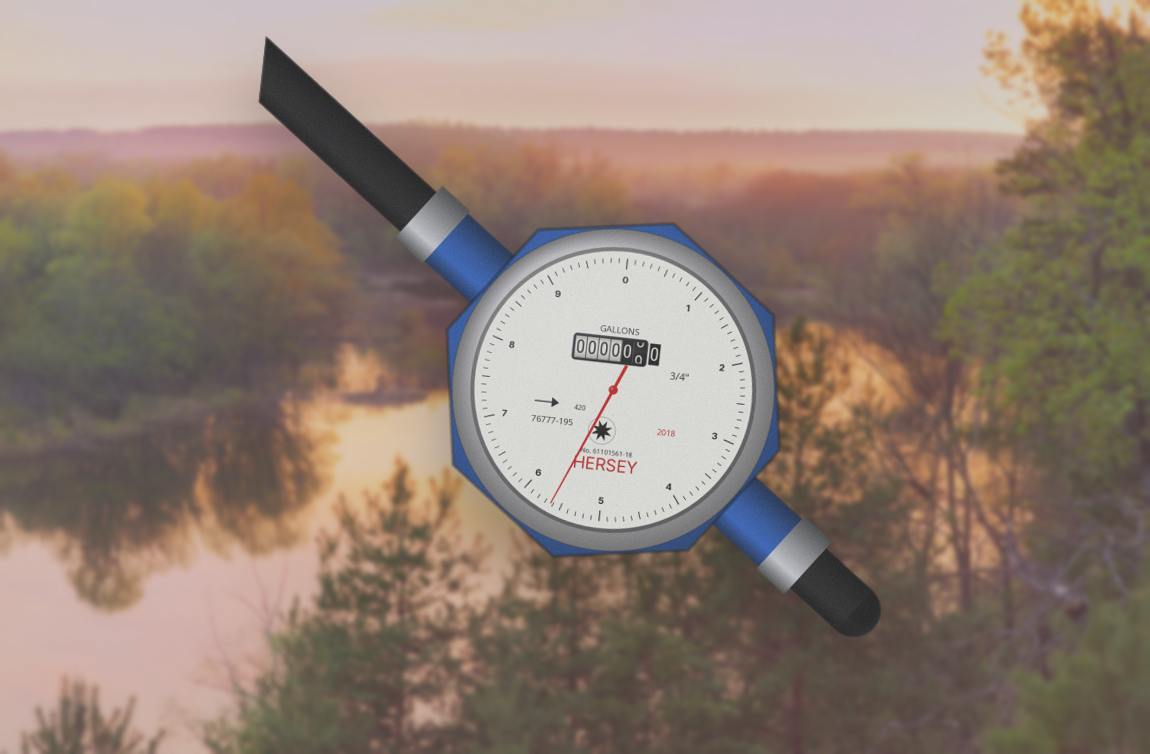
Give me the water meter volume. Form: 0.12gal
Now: 85.6gal
